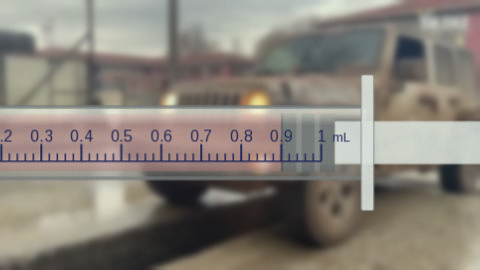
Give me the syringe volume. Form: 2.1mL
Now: 0.9mL
